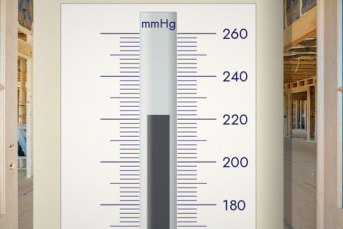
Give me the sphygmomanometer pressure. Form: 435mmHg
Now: 222mmHg
